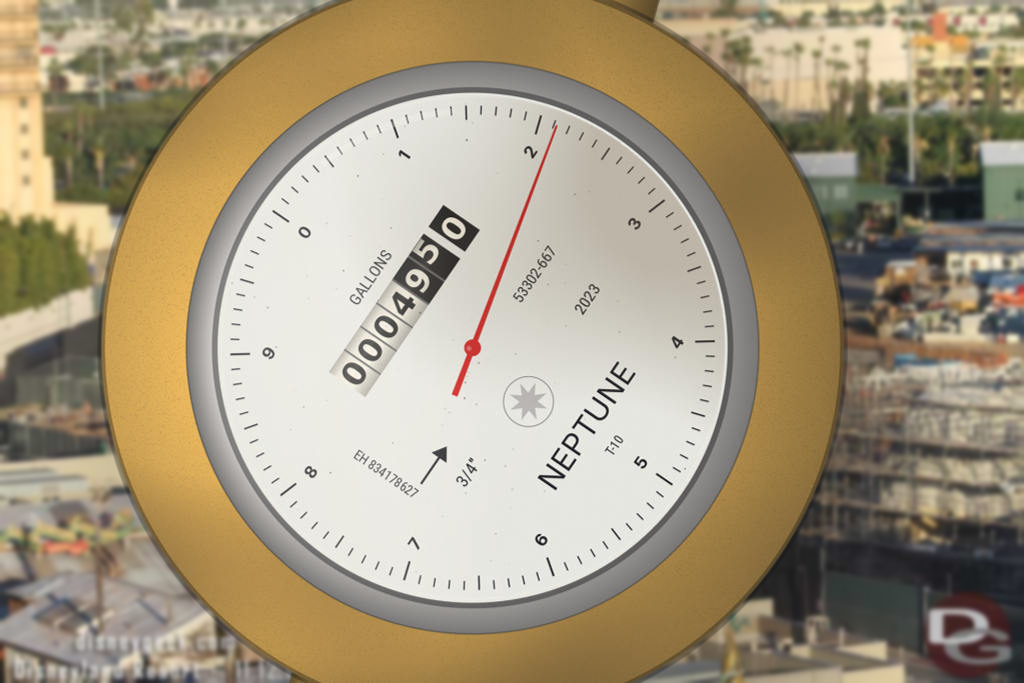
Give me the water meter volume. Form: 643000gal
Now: 4952.1gal
